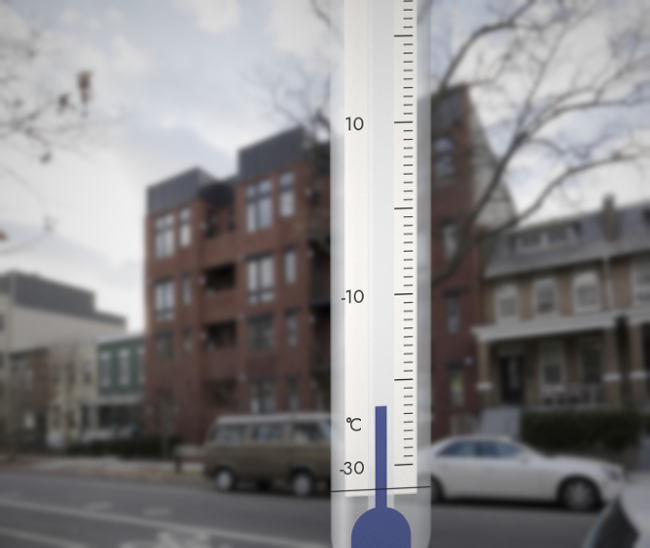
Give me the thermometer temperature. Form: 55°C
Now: -23°C
